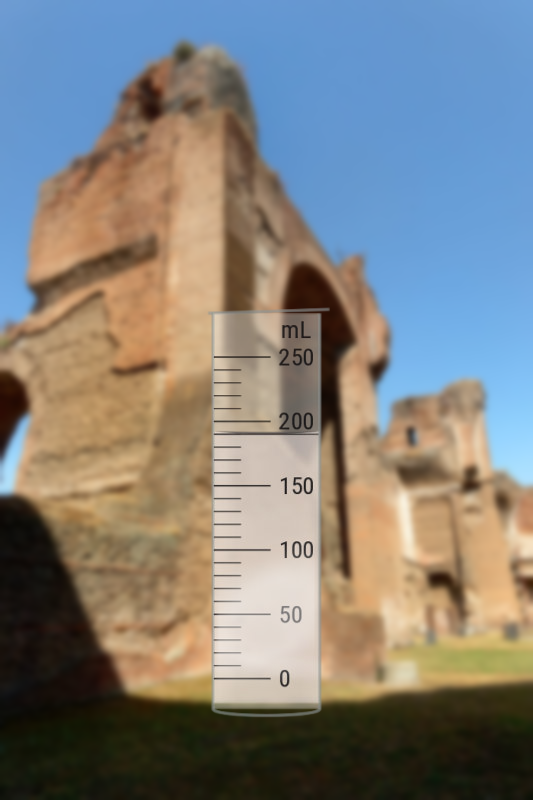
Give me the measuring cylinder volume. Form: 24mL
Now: 190mL
